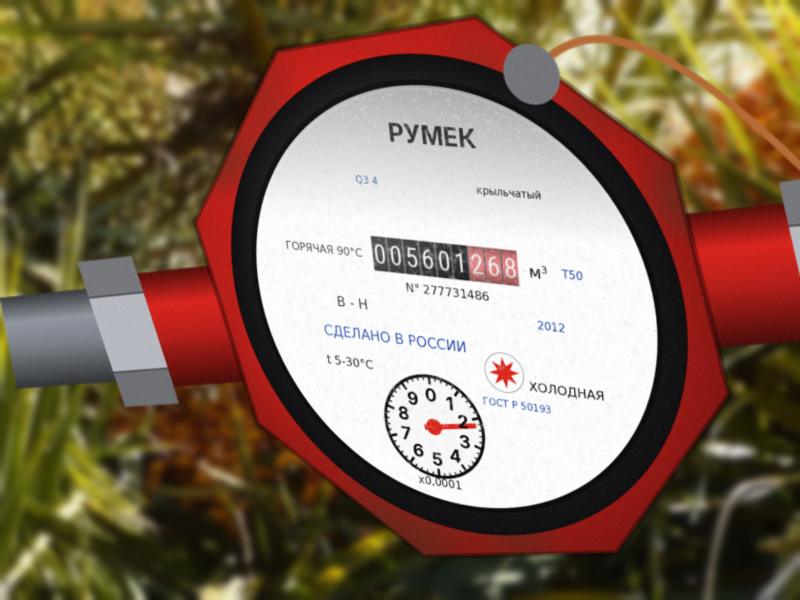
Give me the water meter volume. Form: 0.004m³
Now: 5601.2682m³
